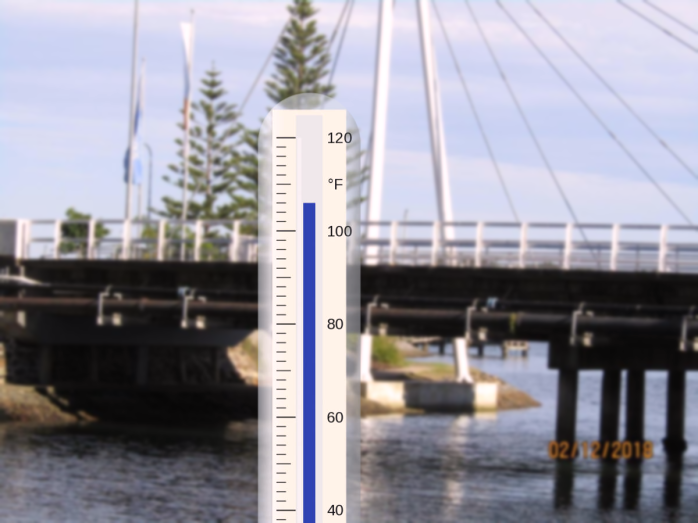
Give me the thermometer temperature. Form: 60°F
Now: 106°F
